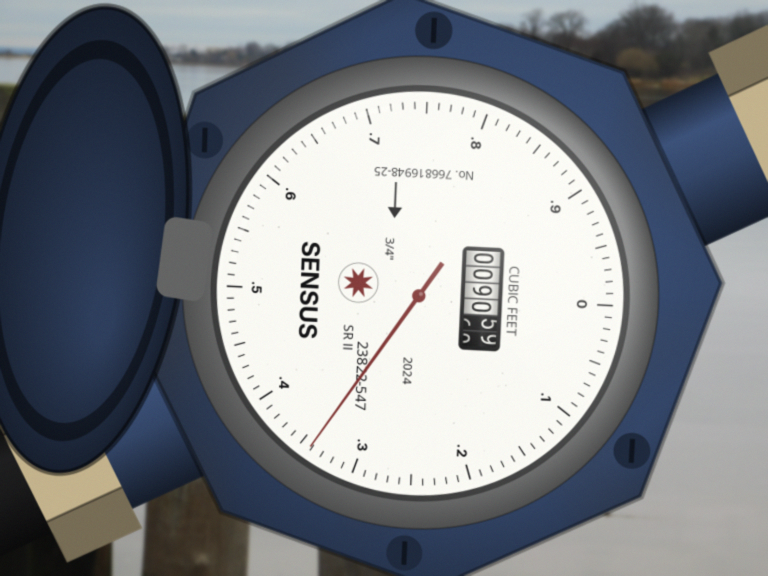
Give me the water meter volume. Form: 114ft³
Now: 9059.34ft³
